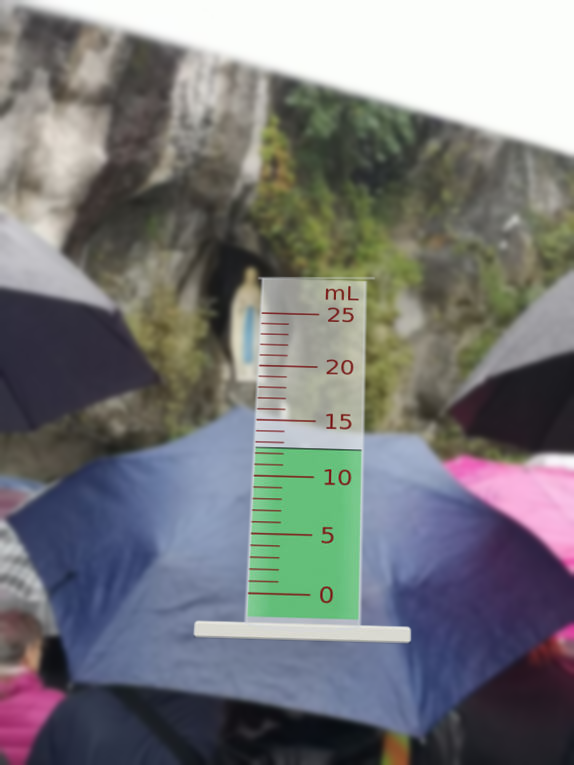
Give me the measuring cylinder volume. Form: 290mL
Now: 12.5mL
